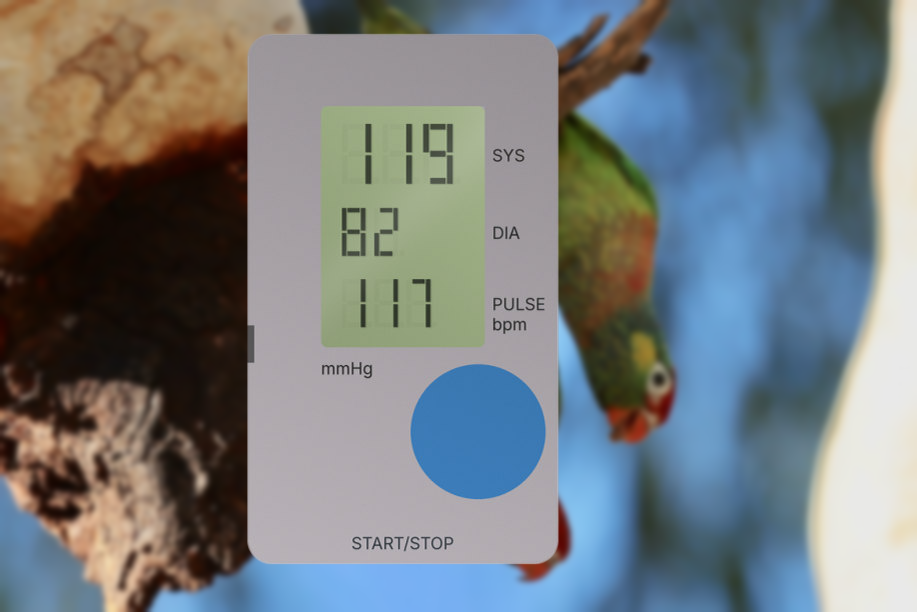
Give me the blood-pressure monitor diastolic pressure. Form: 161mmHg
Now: 82mmHg
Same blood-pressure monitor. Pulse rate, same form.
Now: 117bpm
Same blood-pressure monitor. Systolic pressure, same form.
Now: 119mmHg
